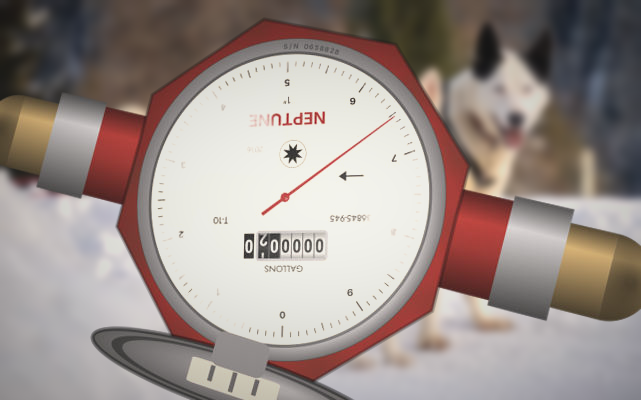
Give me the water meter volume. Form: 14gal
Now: 16.5gal
